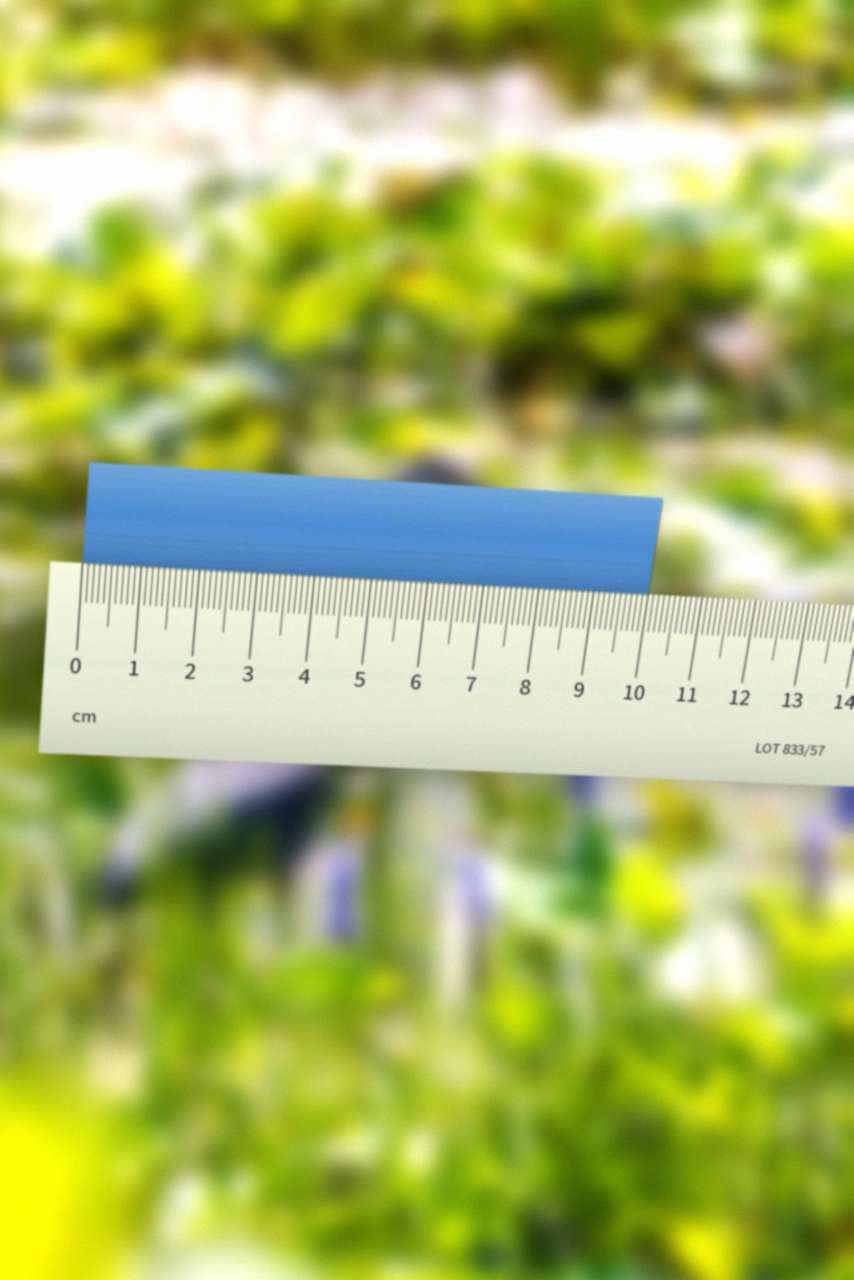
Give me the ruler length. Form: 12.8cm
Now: 10cm
